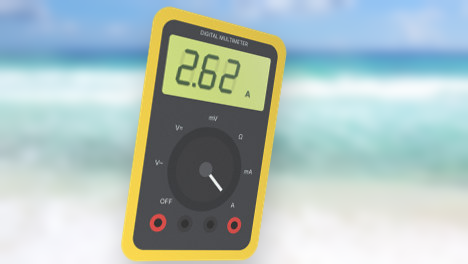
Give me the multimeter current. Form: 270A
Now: 2.62A
